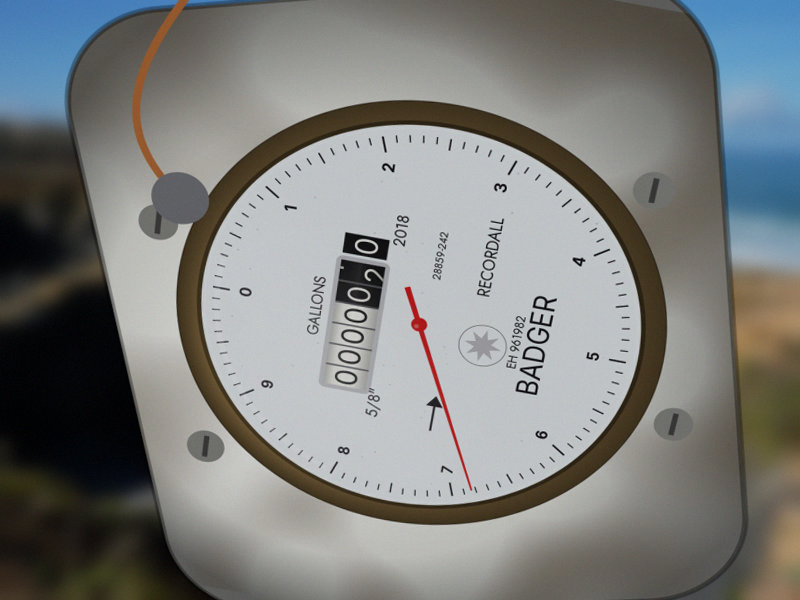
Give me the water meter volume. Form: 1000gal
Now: 16.8gal
